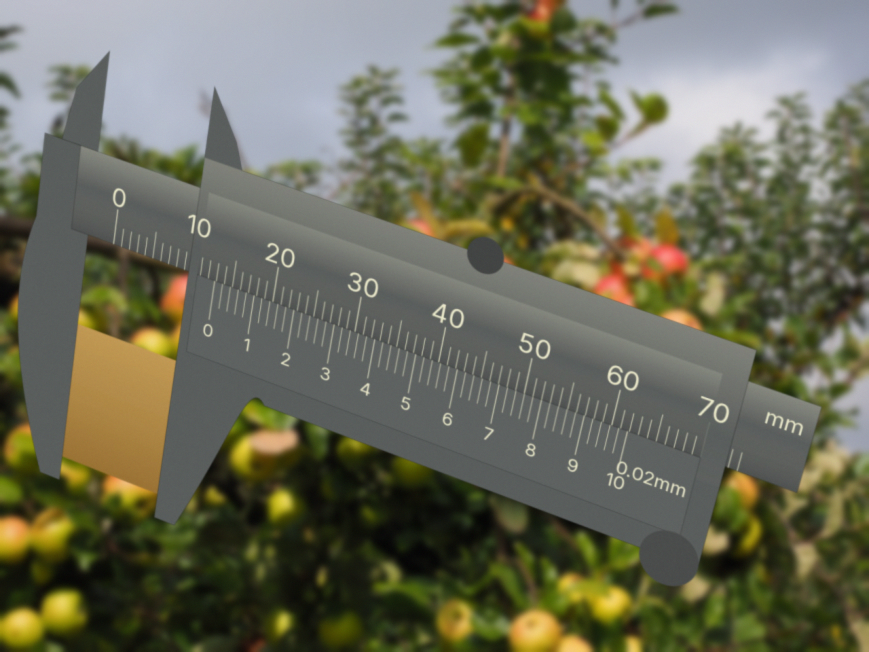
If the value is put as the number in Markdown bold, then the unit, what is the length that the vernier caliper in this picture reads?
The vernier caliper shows **12.8** mm
